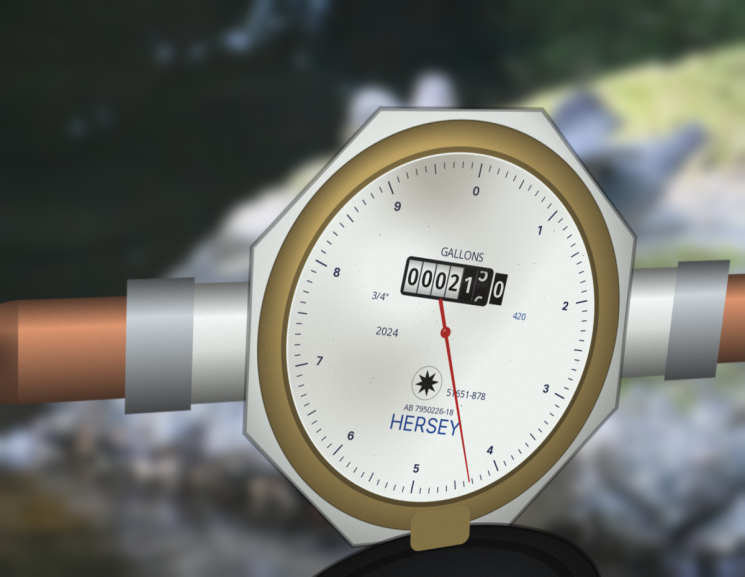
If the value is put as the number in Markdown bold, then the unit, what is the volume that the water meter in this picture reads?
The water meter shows **2154.3** gal
